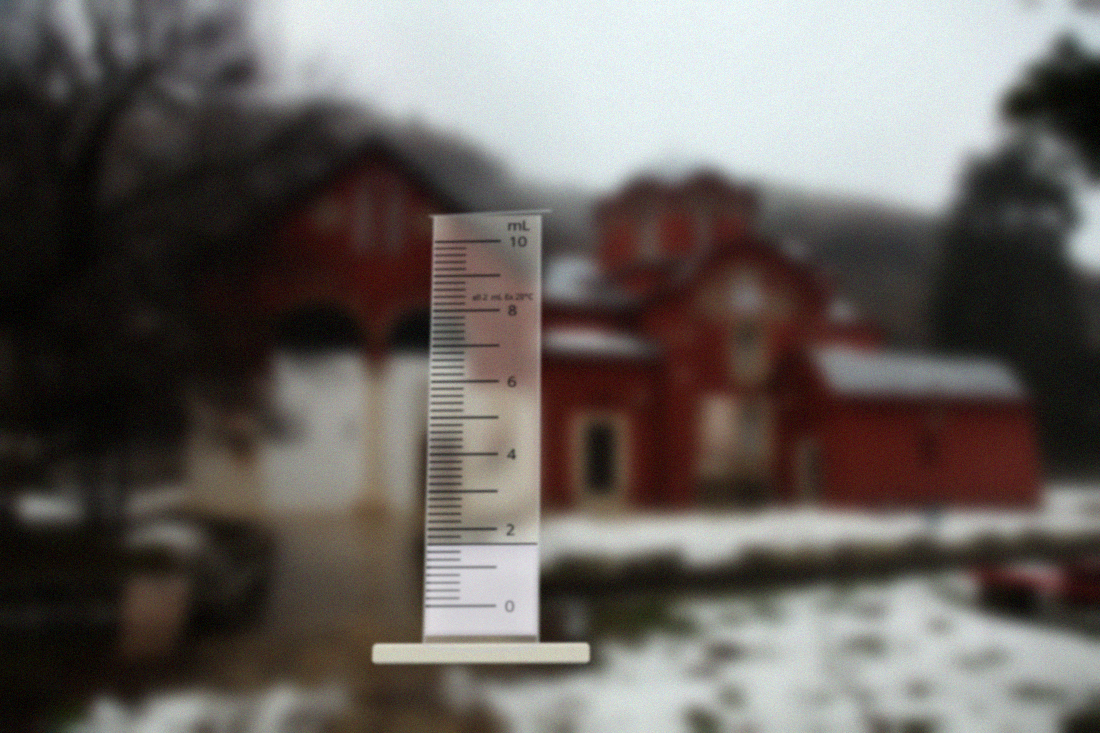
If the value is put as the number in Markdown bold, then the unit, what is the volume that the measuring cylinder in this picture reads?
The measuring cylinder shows **1.6** mL
